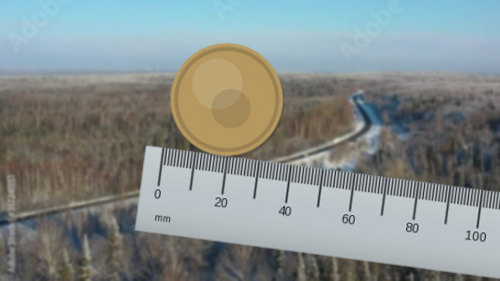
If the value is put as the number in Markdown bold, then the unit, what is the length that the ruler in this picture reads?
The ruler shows **35** mm
